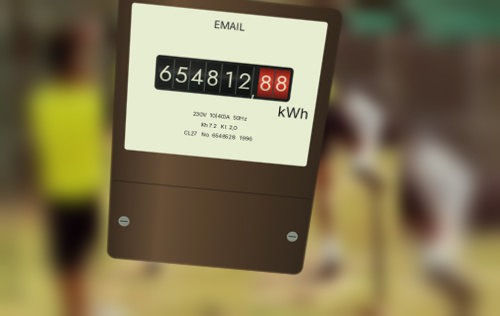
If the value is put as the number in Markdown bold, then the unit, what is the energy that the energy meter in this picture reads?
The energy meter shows **654812.88** kWh
